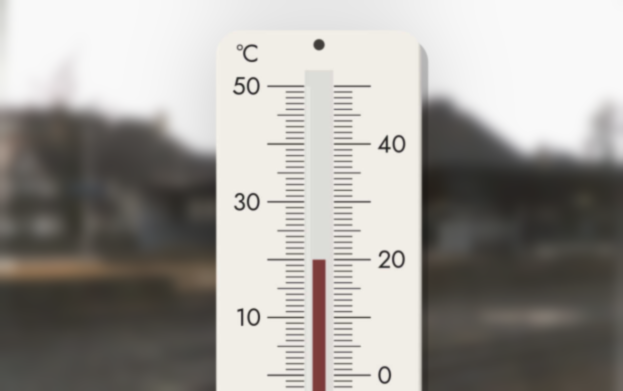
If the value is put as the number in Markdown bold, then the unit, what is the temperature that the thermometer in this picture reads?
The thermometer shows **20** °C
